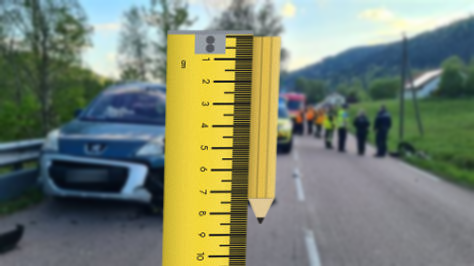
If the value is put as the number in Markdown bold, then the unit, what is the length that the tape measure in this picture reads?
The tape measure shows **8.5** cm
